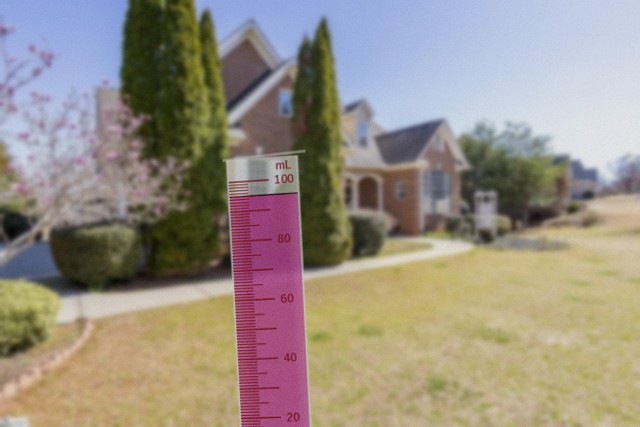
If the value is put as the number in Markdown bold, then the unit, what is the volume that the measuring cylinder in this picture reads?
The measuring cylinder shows **95** mL
